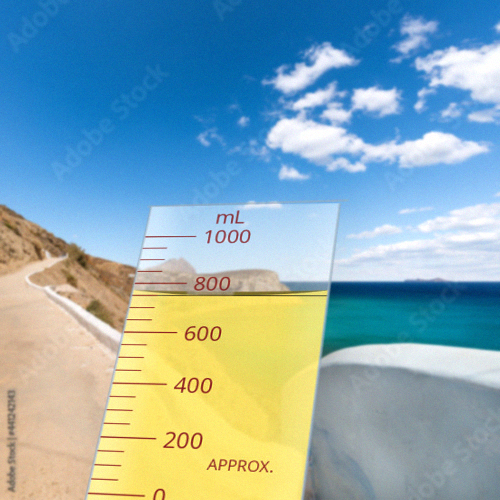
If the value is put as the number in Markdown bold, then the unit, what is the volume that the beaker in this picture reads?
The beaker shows **750** mL
